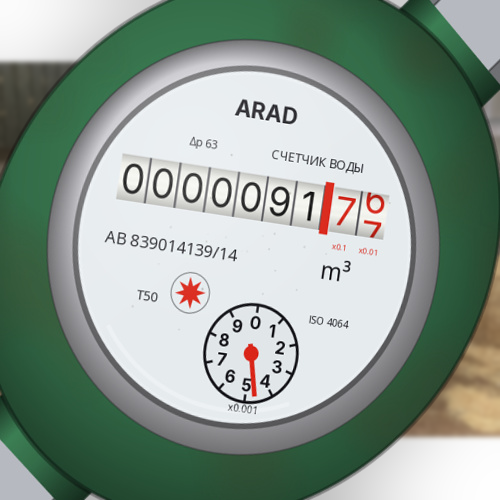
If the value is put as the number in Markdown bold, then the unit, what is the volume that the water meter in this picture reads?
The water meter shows **91.764** m³
